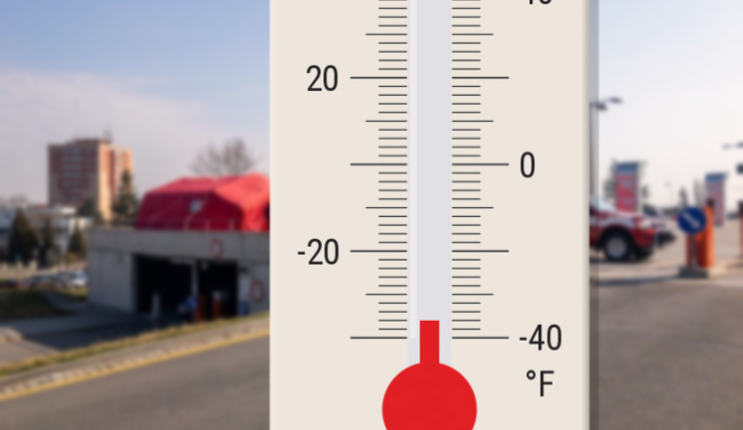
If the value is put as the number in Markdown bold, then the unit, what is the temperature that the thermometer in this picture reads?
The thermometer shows **-36** °F
